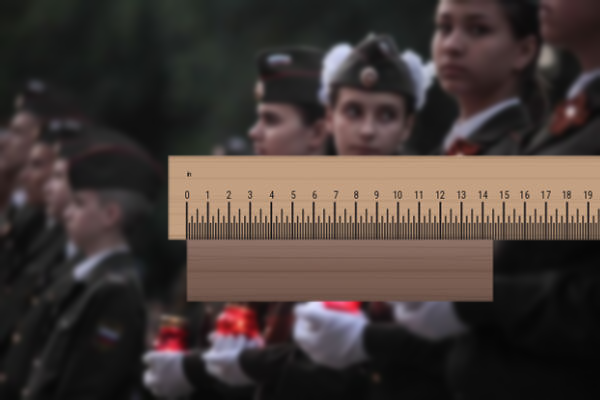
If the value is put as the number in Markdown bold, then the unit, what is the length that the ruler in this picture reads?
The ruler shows **14.5** in
